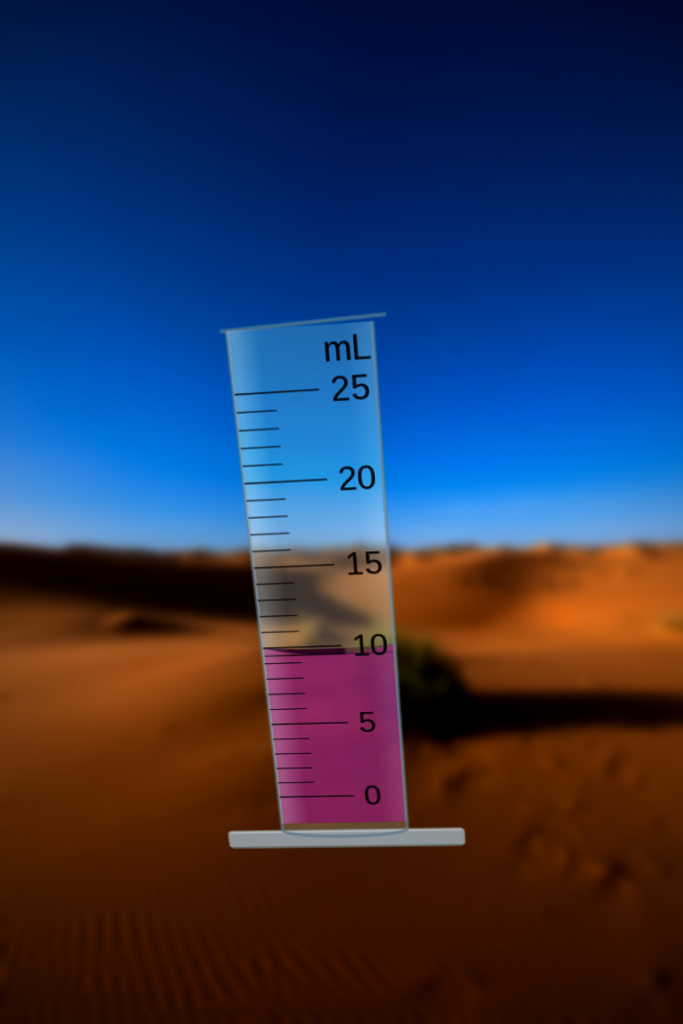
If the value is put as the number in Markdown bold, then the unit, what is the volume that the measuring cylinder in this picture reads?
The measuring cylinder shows **9.5** mL
